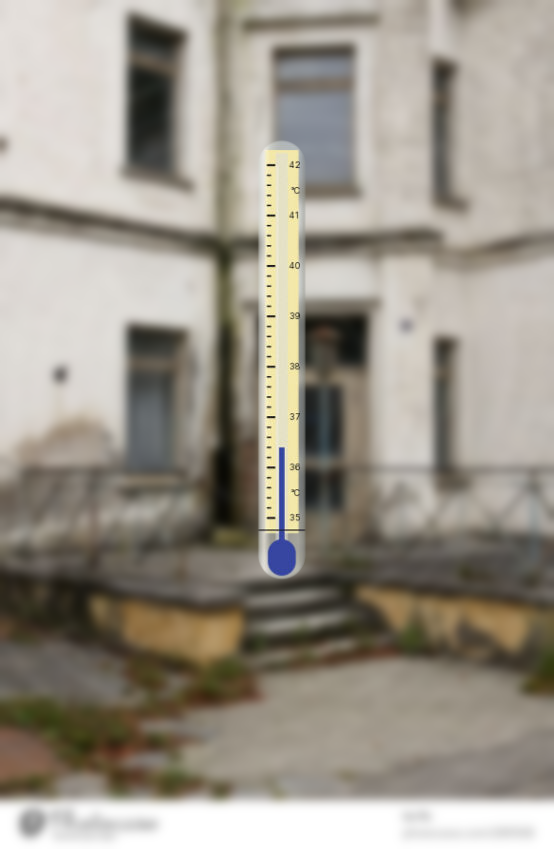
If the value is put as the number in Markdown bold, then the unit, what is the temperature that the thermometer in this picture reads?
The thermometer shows **36.4** °C
